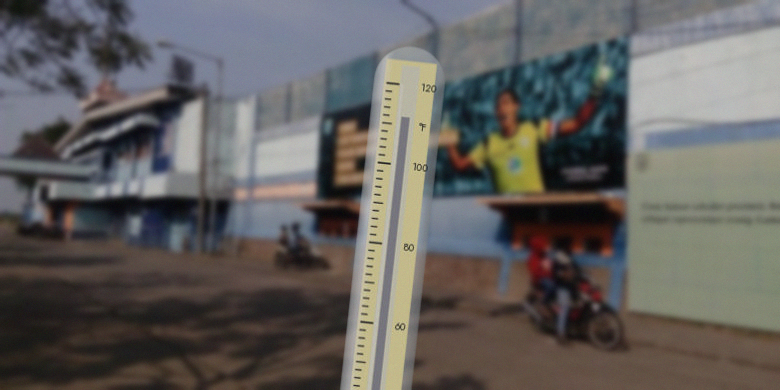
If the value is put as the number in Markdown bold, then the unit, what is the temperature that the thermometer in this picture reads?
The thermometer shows **112** °F
